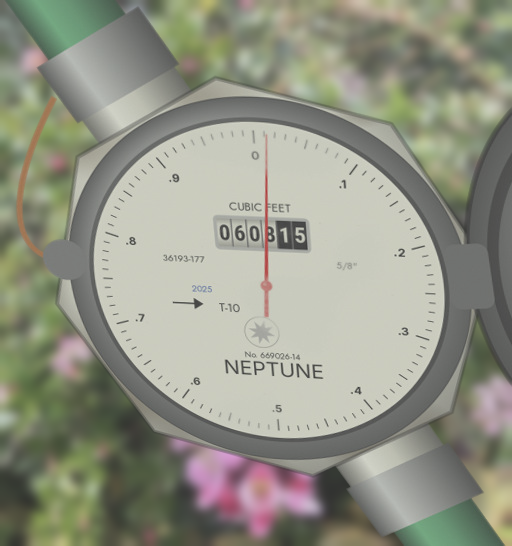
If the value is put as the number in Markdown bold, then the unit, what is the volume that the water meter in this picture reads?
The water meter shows **60815.01** ft³
